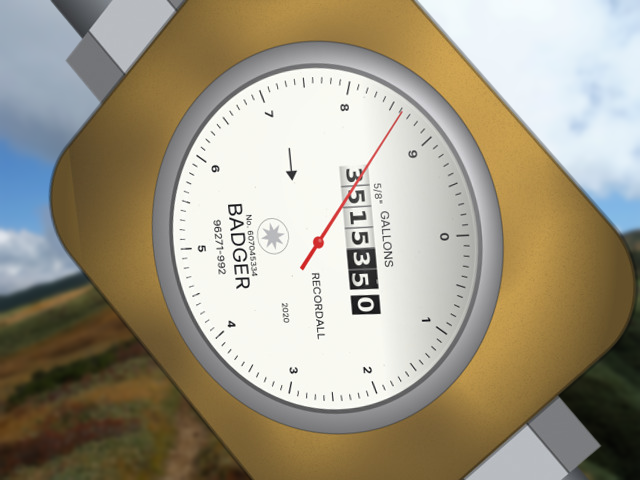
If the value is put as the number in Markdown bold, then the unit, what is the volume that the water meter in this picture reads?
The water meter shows **3515348.6** gal
